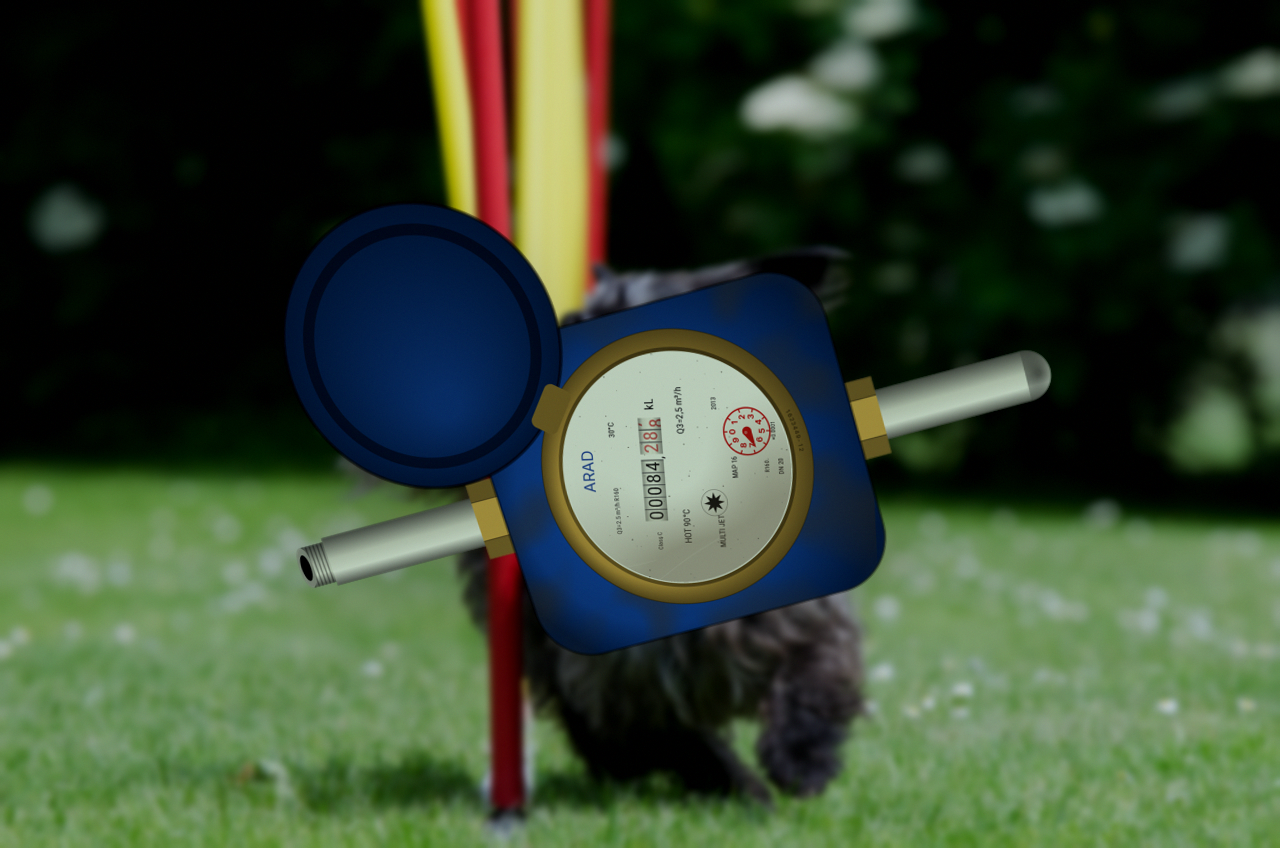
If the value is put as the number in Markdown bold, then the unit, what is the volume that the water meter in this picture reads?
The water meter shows **84.2876** kL
